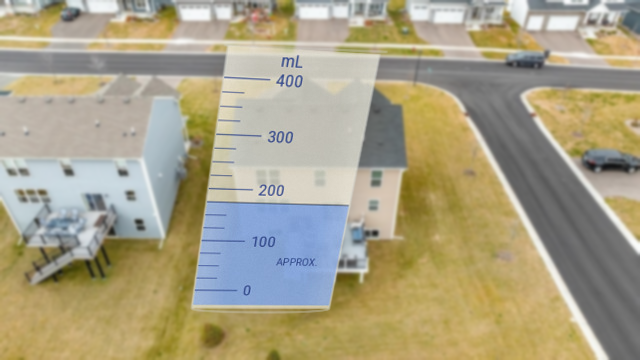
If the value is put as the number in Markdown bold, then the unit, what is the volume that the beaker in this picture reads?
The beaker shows **175** mL
